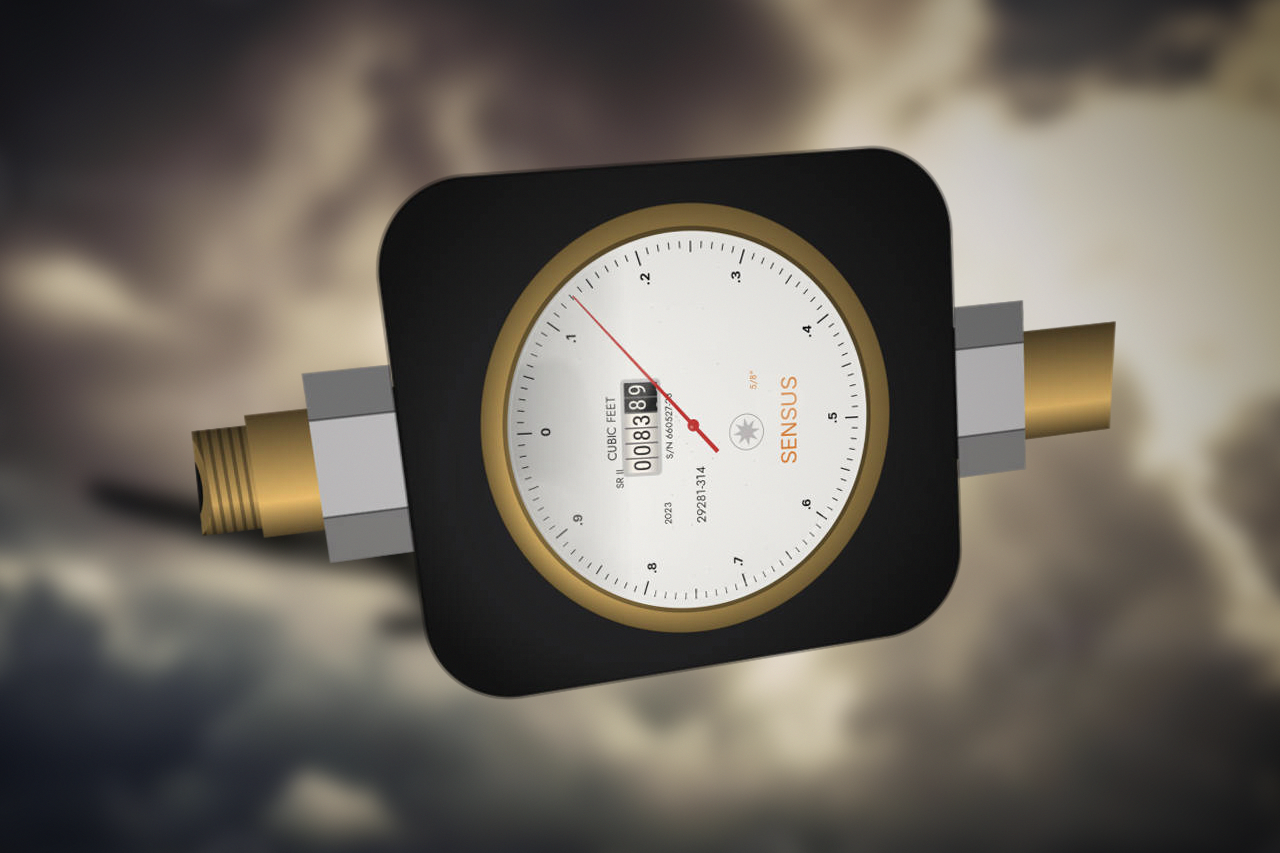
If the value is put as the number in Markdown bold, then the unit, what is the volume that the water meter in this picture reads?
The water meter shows **8389.13** ft³
